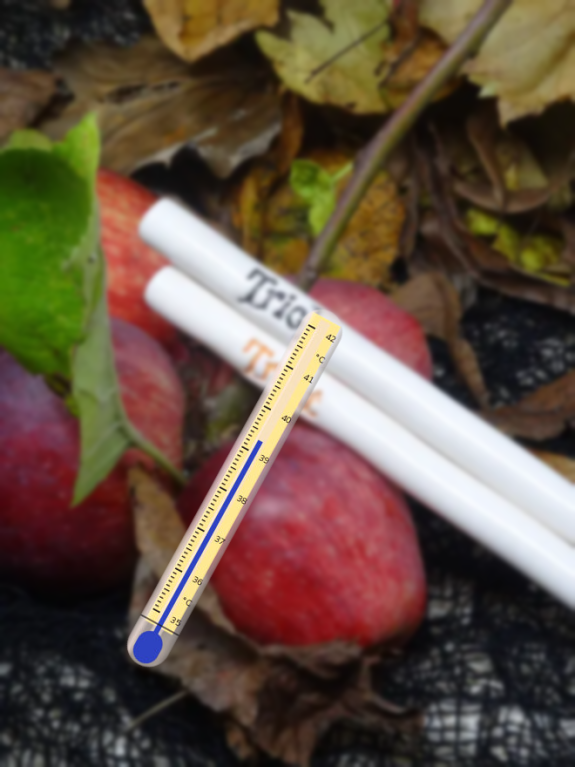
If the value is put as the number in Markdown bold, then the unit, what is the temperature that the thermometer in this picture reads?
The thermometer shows **39.3** °C
